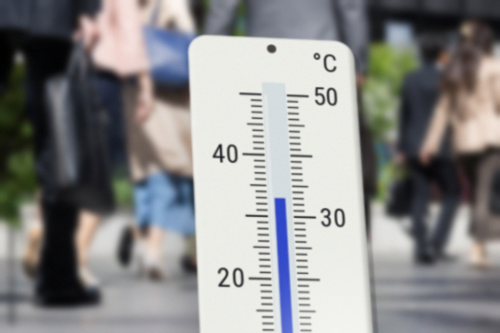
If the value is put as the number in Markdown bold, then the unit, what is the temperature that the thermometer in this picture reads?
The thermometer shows **33** °C
